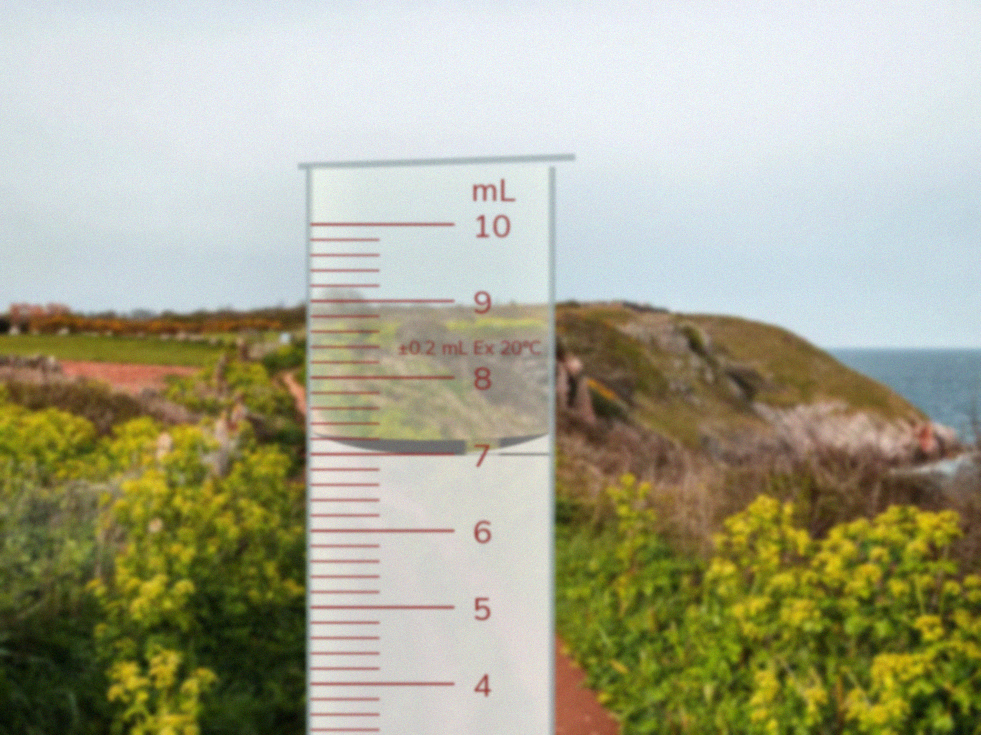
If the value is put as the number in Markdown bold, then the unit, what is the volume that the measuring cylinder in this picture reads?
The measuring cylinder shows **7** mL
